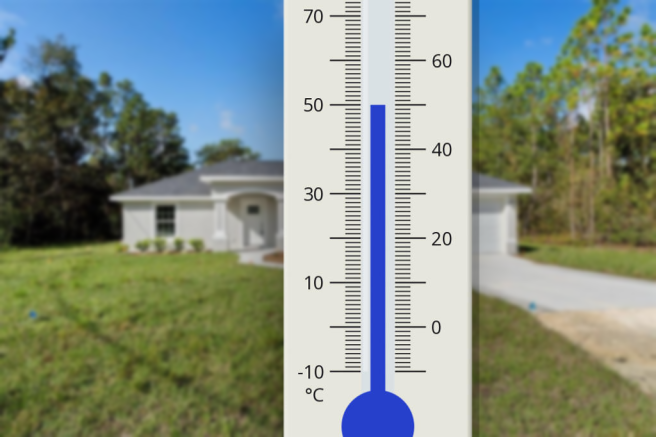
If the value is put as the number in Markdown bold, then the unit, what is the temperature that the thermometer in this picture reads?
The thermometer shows **50** °C
